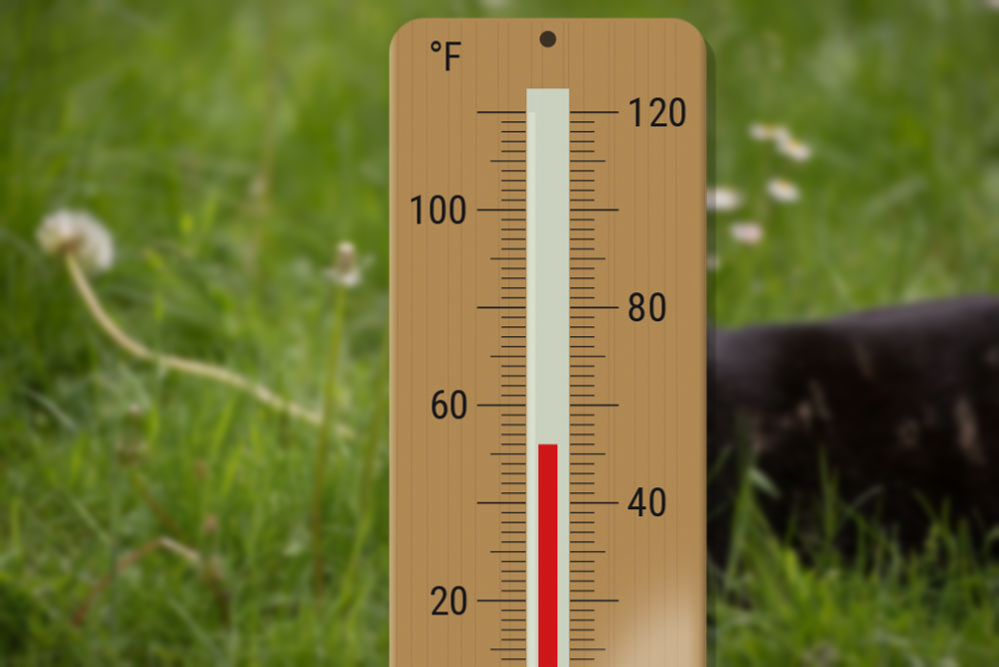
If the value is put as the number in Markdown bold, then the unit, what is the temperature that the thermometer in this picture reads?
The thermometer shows **52** °F
